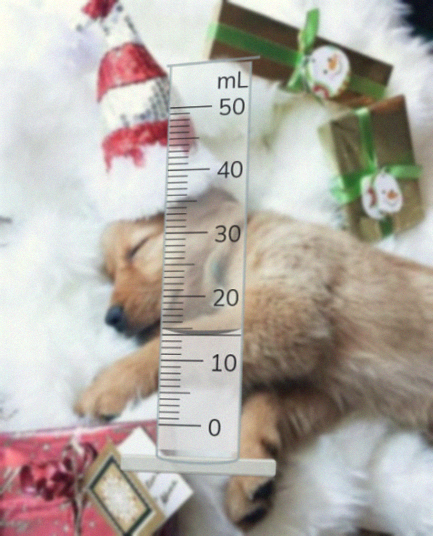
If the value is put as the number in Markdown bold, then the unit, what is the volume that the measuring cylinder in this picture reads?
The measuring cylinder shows **14** mL
